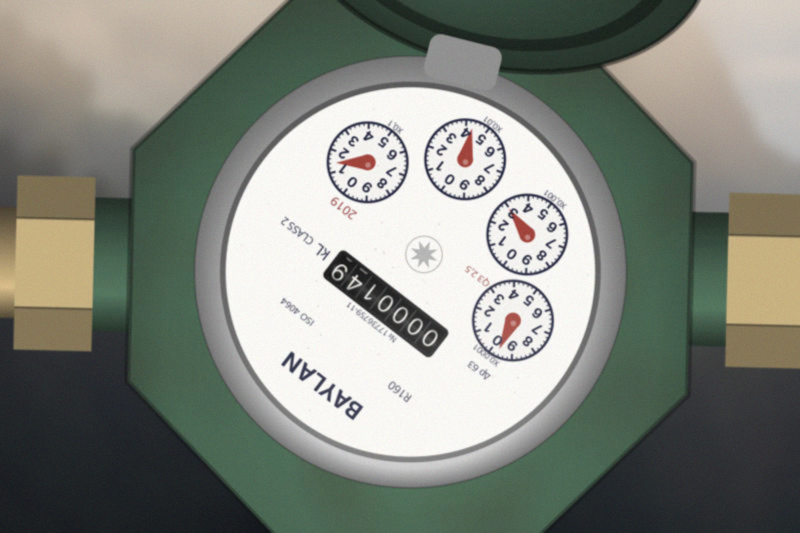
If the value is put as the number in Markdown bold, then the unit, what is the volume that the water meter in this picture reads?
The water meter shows **149.1429** kL
